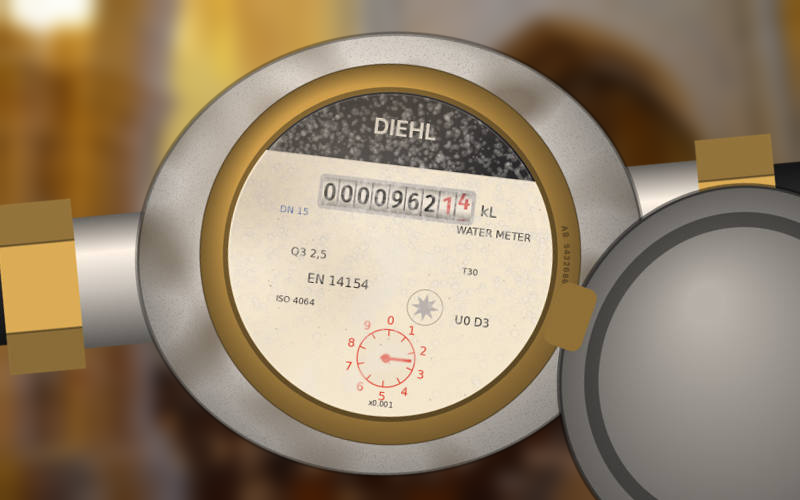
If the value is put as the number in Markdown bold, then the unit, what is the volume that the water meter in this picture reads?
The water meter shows **962.142** kL
